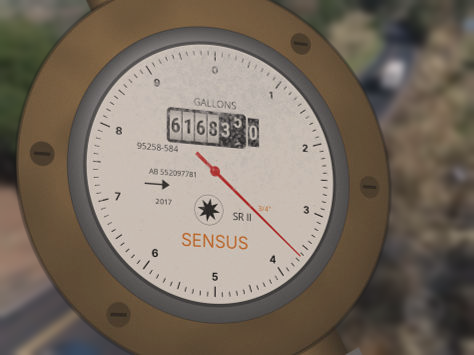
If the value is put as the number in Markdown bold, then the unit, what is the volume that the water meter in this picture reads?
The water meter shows **6168353.6** gal
